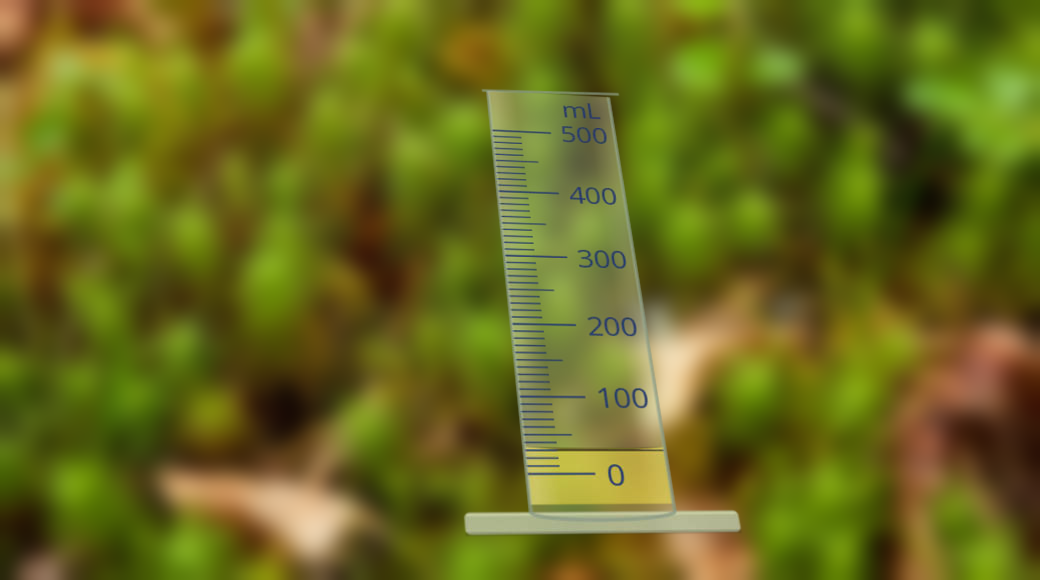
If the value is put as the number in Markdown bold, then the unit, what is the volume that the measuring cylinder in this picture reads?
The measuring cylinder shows **30** mL
